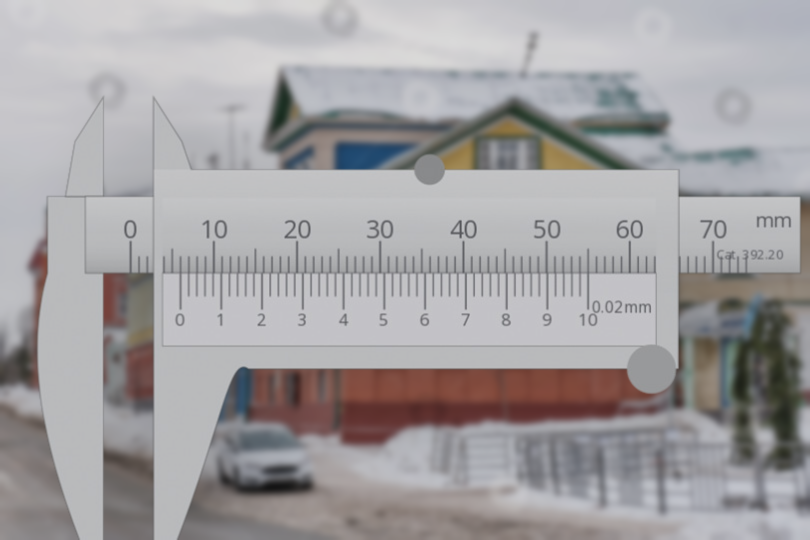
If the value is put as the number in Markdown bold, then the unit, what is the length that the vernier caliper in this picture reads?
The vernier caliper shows **6.0** mm
